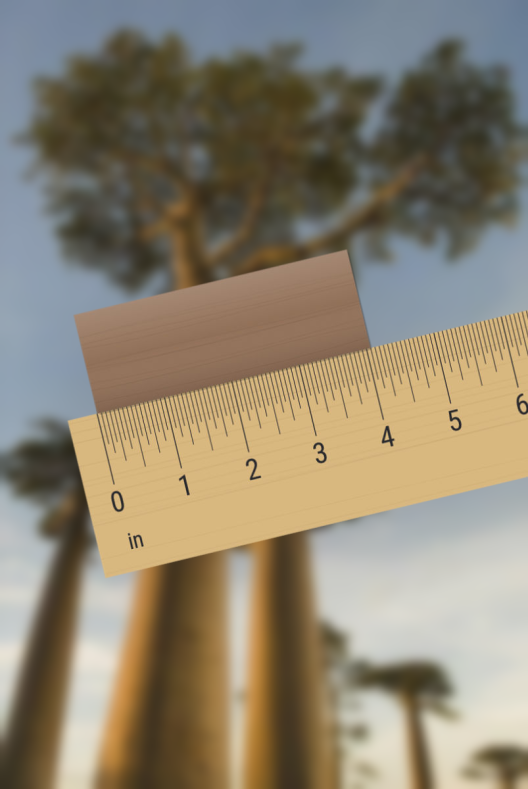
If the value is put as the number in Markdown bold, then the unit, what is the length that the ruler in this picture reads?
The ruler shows **4.0625** in
